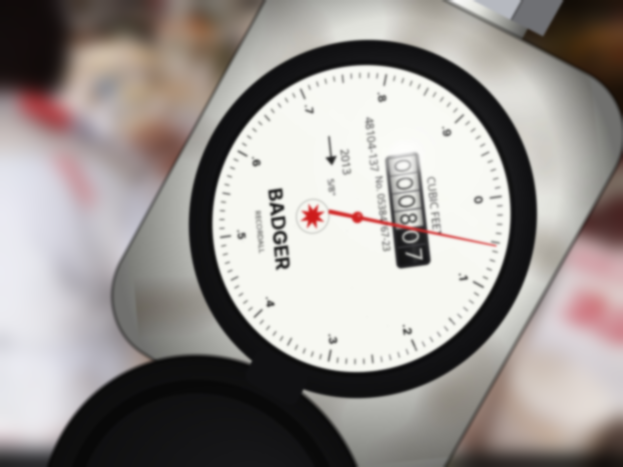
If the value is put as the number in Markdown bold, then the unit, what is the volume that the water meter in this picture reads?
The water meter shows **807.05** ft³
